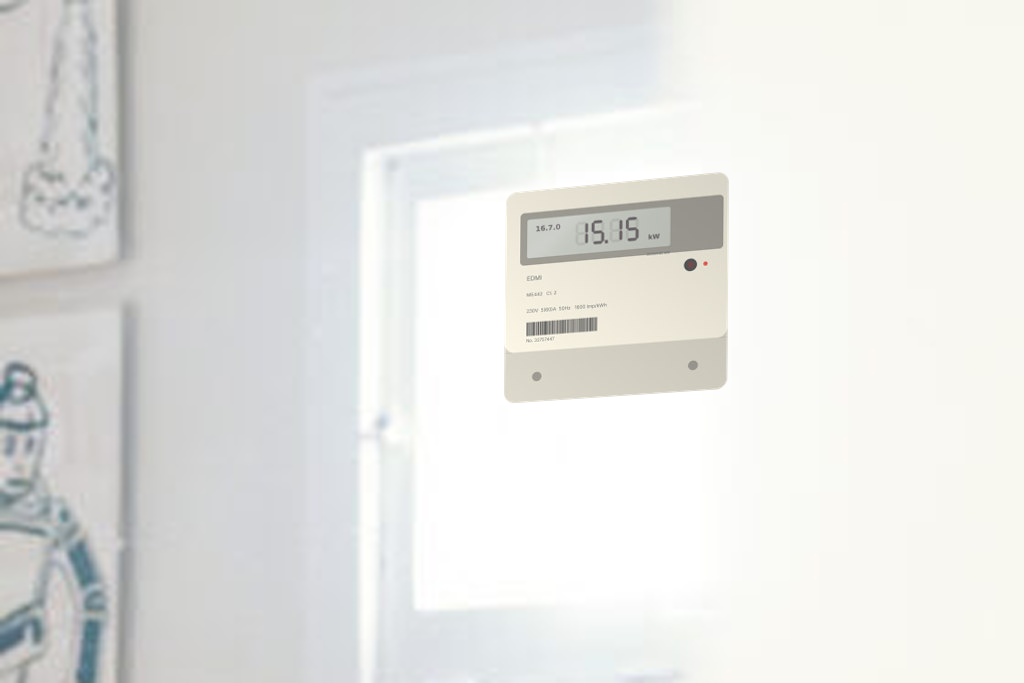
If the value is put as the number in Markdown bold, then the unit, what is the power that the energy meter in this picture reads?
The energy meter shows **15.15** kW
